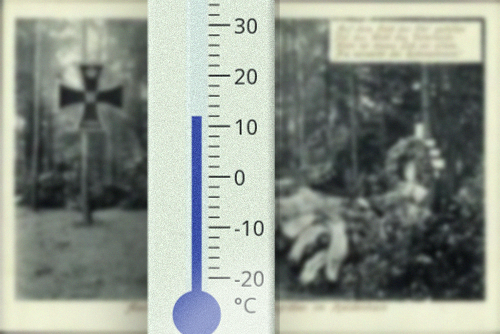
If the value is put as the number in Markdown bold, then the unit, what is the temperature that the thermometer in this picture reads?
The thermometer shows **12** °C
